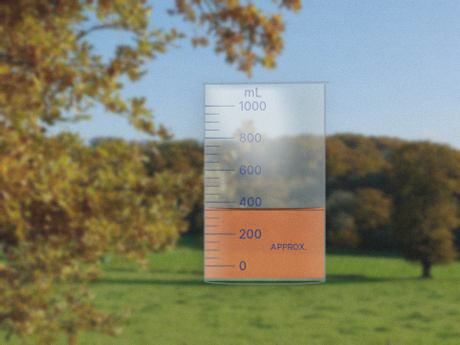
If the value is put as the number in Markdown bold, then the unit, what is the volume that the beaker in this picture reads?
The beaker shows **350** mL
